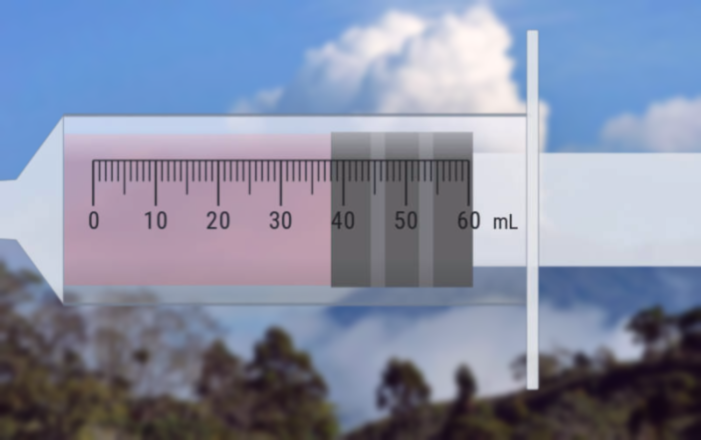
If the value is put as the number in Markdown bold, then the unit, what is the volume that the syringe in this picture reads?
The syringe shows **38** mL
